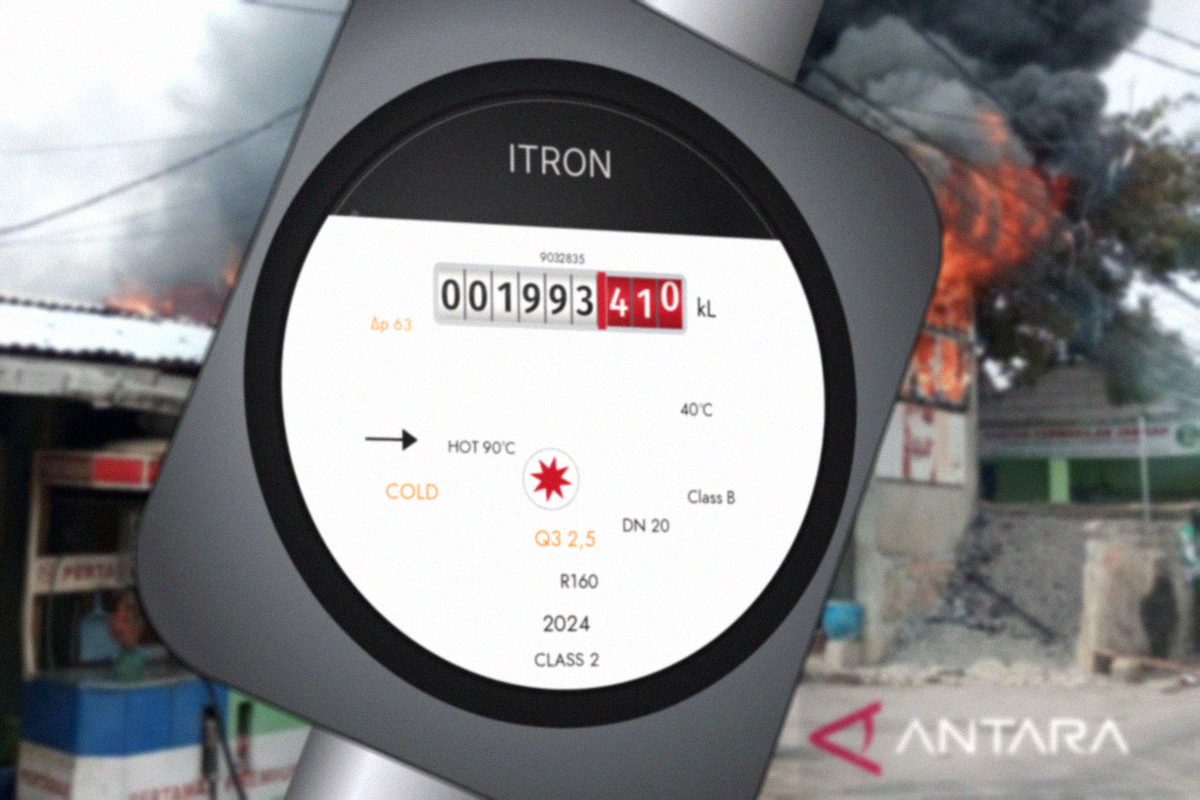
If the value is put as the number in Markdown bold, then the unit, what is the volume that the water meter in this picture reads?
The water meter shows **1993.410** kL
